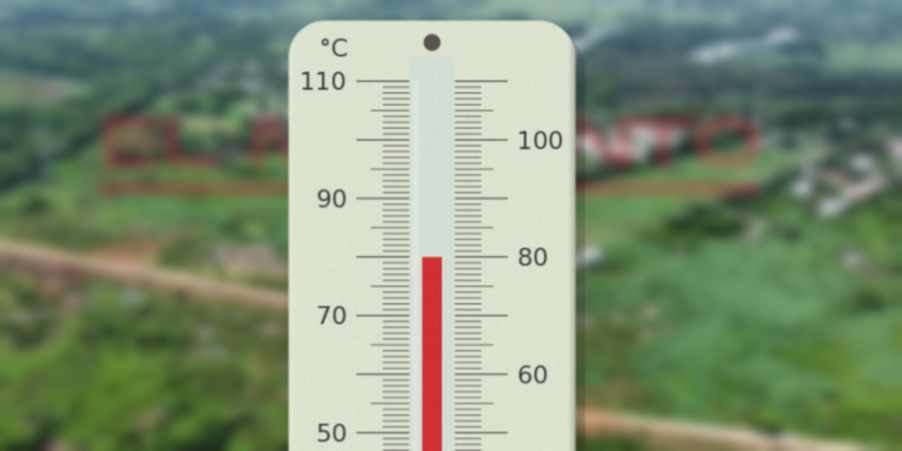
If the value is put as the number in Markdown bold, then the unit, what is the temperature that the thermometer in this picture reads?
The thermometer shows **80** °C
